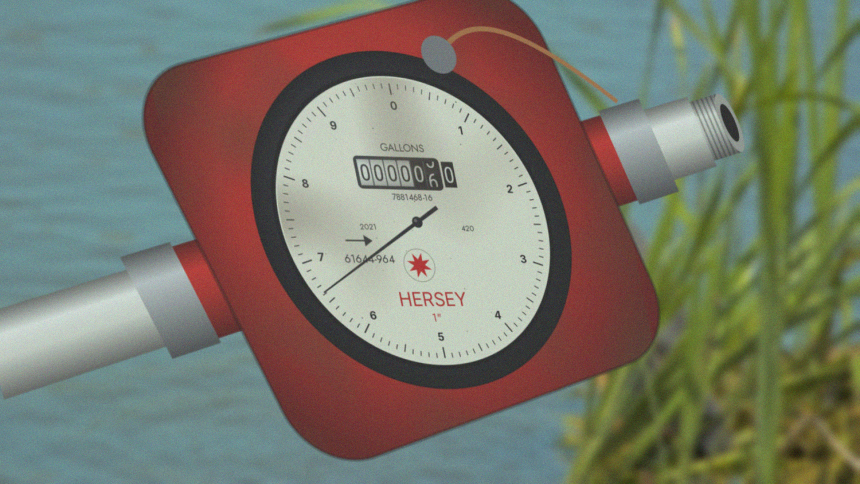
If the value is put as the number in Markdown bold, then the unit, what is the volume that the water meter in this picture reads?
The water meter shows **56.6** gal
